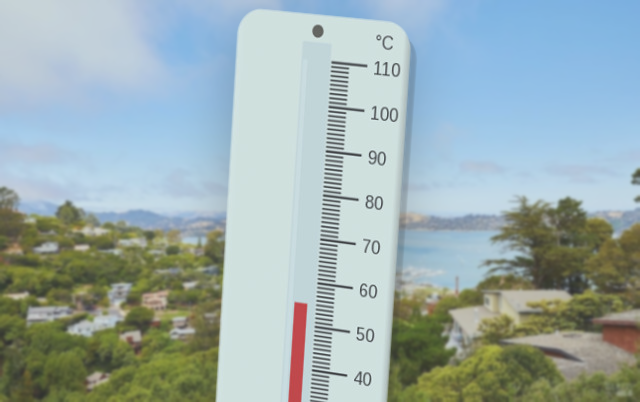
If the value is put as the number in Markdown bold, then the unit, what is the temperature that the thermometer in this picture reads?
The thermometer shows **55** °C
